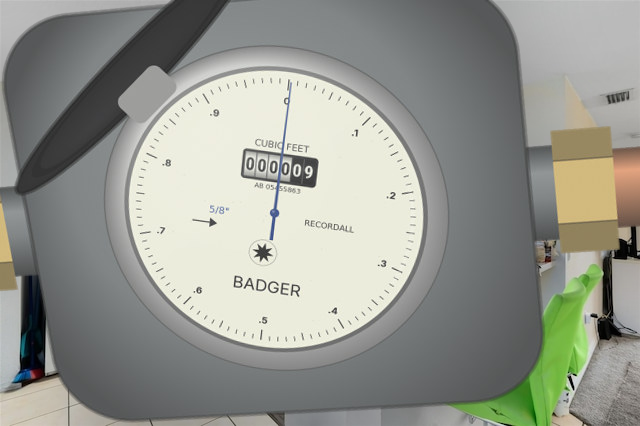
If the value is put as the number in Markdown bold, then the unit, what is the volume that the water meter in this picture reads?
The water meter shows **9.00** ft³
